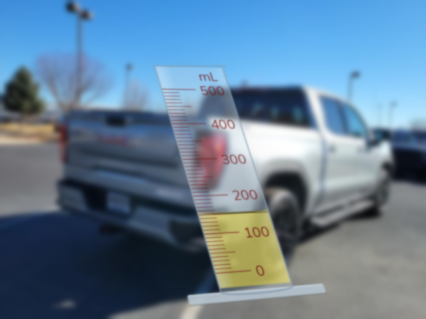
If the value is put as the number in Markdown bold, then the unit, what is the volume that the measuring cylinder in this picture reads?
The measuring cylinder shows **150** mL
